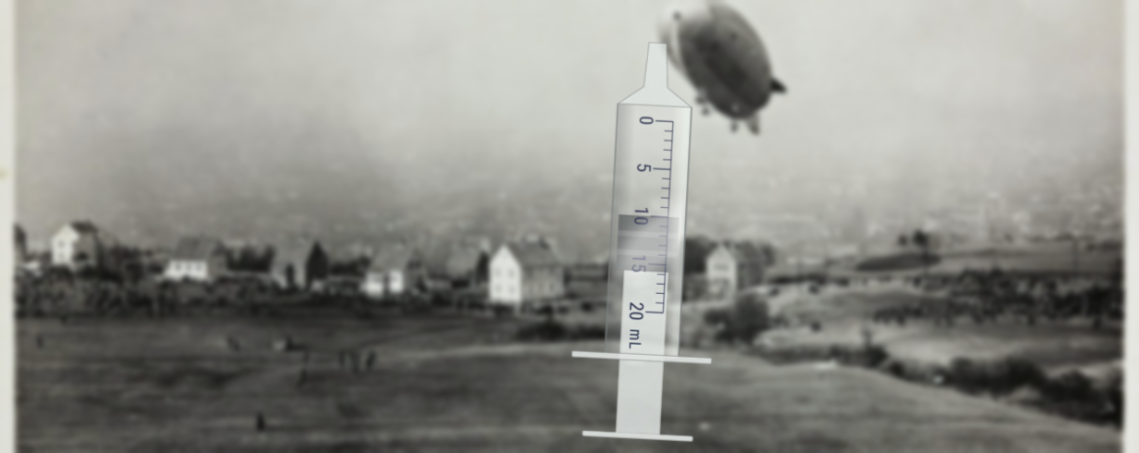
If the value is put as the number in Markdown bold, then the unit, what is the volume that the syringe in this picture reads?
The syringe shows **10** mL
